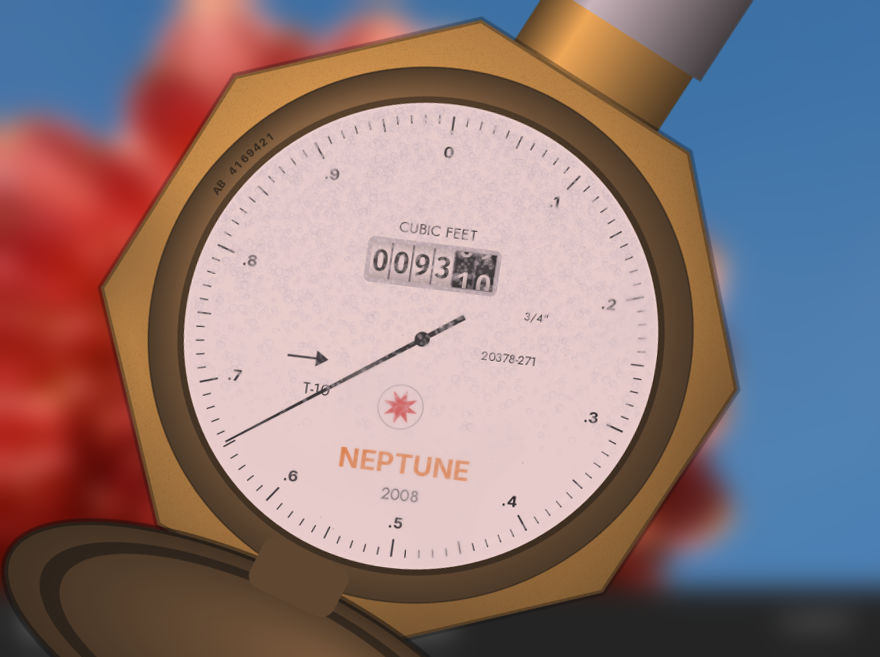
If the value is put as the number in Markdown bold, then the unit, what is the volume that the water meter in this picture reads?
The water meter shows **9309.65** ft³
